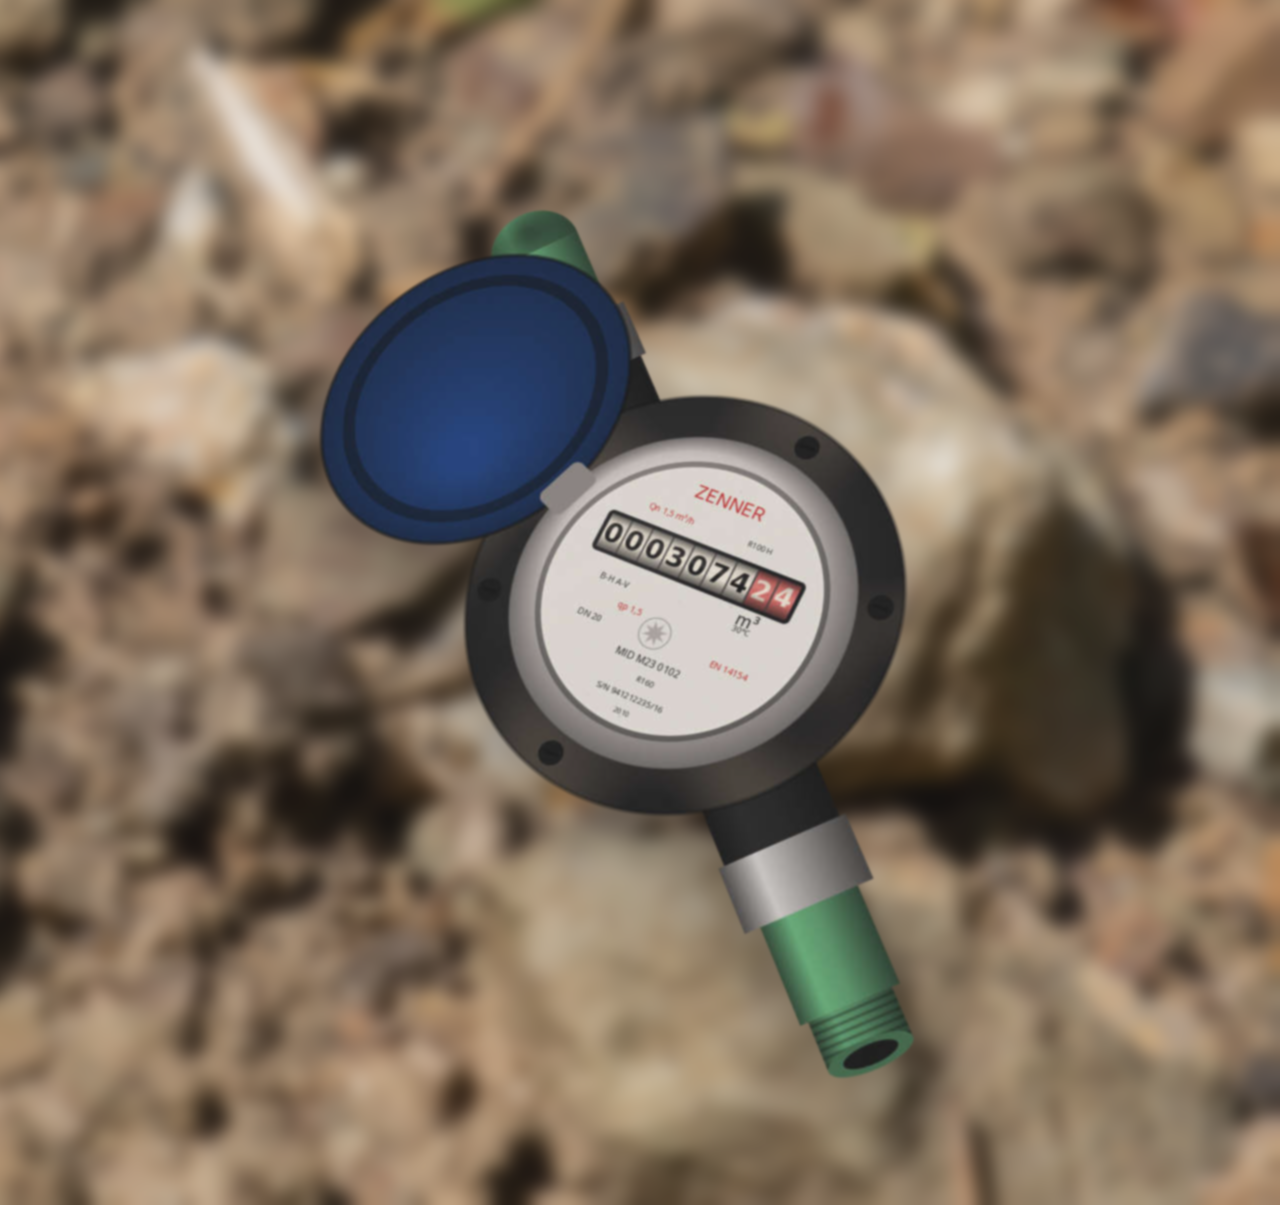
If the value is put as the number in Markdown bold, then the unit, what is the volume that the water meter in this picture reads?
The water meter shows **3074.24** m³
